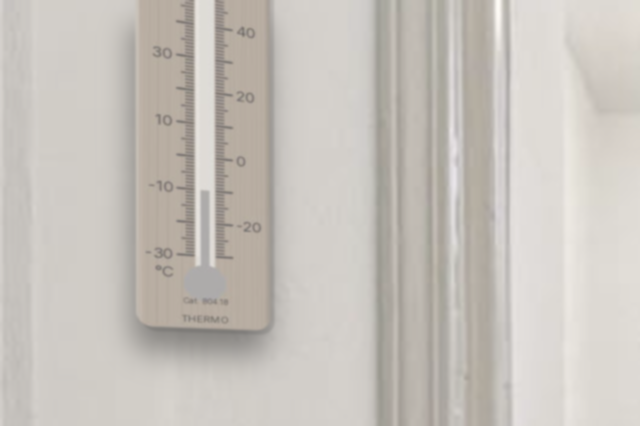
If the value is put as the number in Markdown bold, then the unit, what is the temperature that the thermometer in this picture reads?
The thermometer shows **-10** °C
